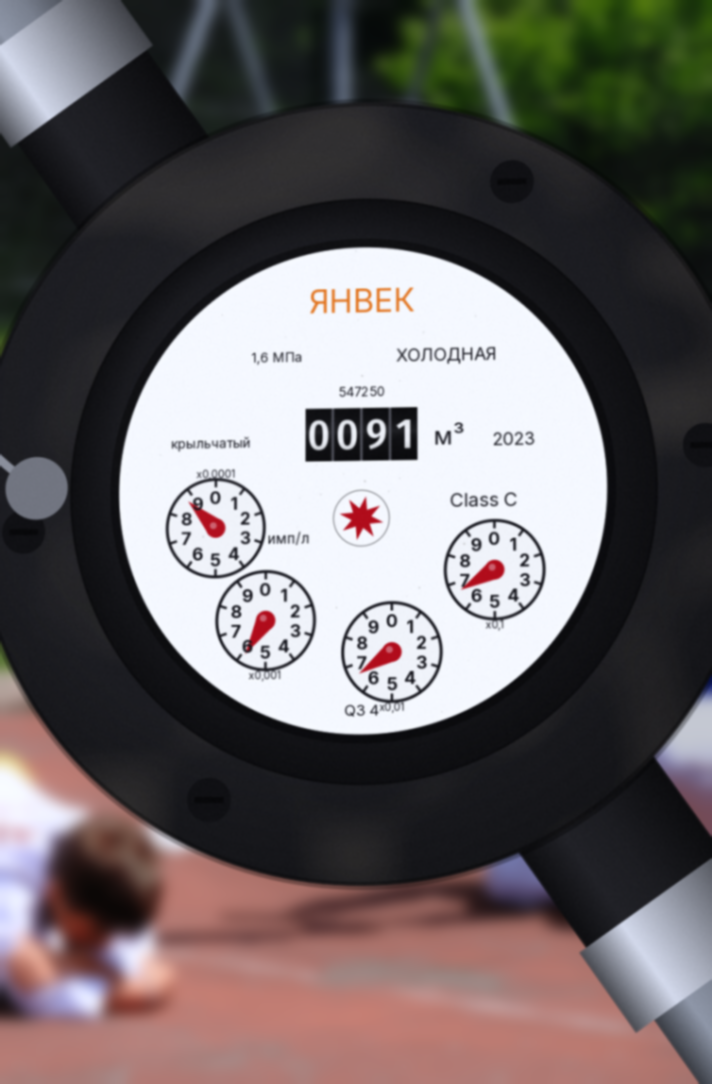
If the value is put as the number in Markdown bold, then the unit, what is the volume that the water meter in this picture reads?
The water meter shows **91.6658** m³
